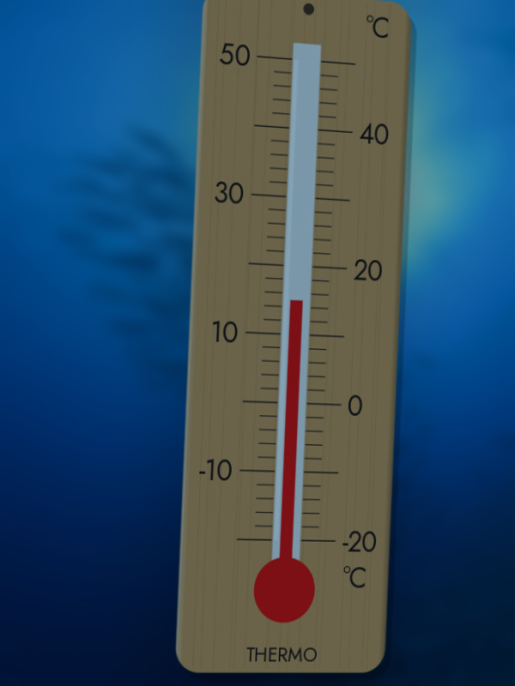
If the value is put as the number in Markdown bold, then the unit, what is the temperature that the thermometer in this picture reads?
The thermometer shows **15** °C
